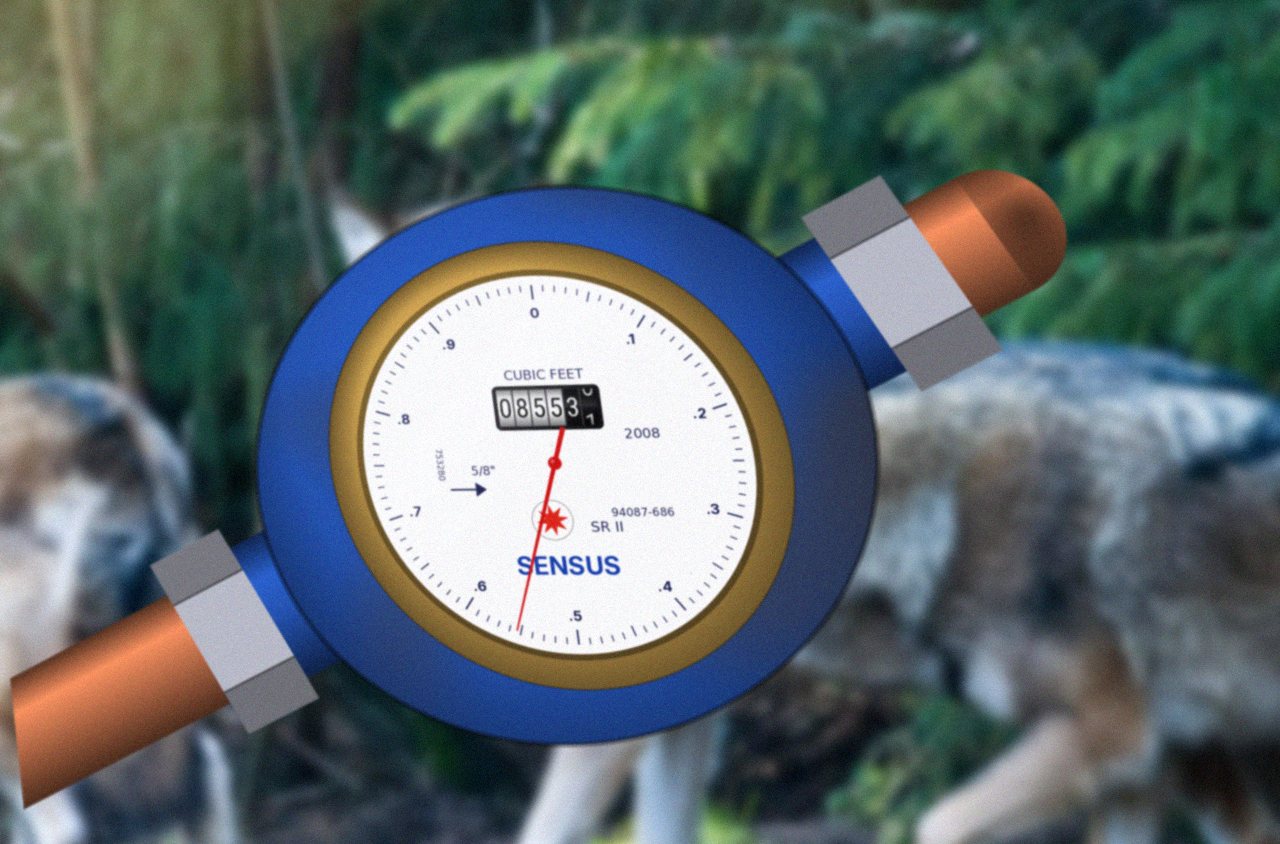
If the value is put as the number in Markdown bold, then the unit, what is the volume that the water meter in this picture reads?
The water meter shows **85530.55** ft³
